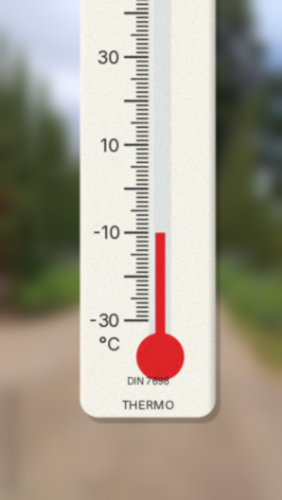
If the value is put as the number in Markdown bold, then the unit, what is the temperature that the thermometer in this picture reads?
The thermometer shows **-10** °C
